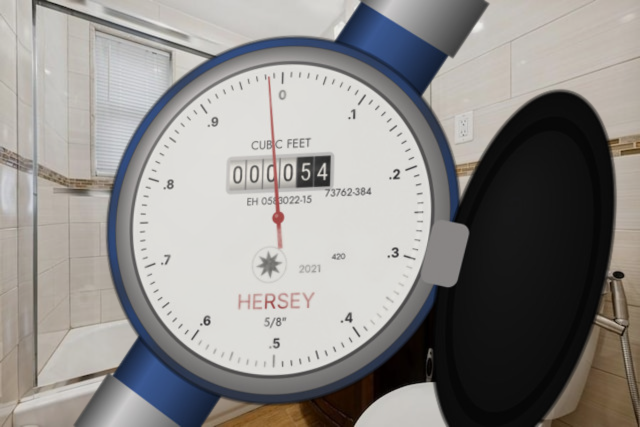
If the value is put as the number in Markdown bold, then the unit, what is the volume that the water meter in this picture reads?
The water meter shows **53.98** ft³
